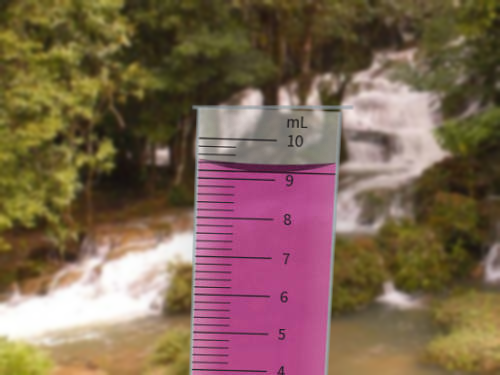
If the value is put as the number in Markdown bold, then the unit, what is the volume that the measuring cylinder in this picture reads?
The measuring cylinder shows **9.2** mL
